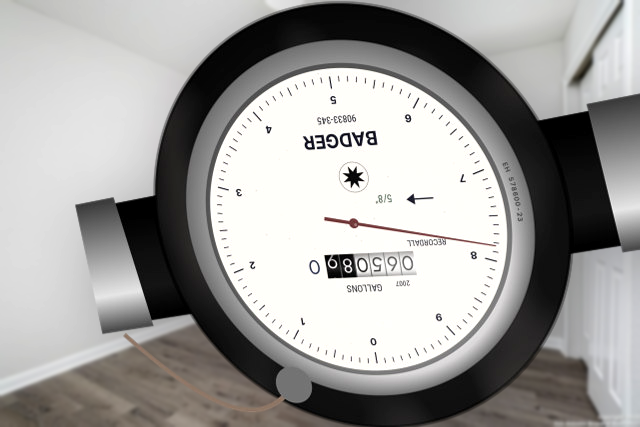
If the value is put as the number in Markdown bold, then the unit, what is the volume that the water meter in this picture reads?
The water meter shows **650887.8** gal
